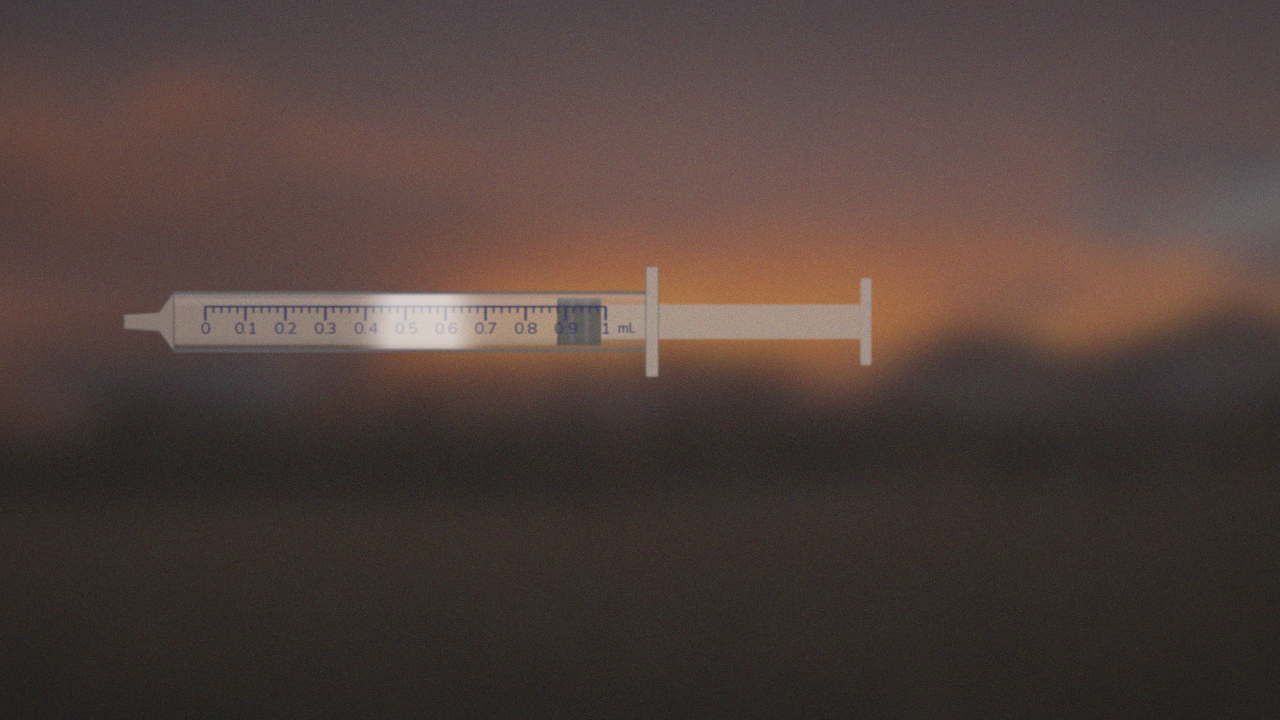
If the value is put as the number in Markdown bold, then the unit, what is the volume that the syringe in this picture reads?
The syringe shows **0.88** mL
